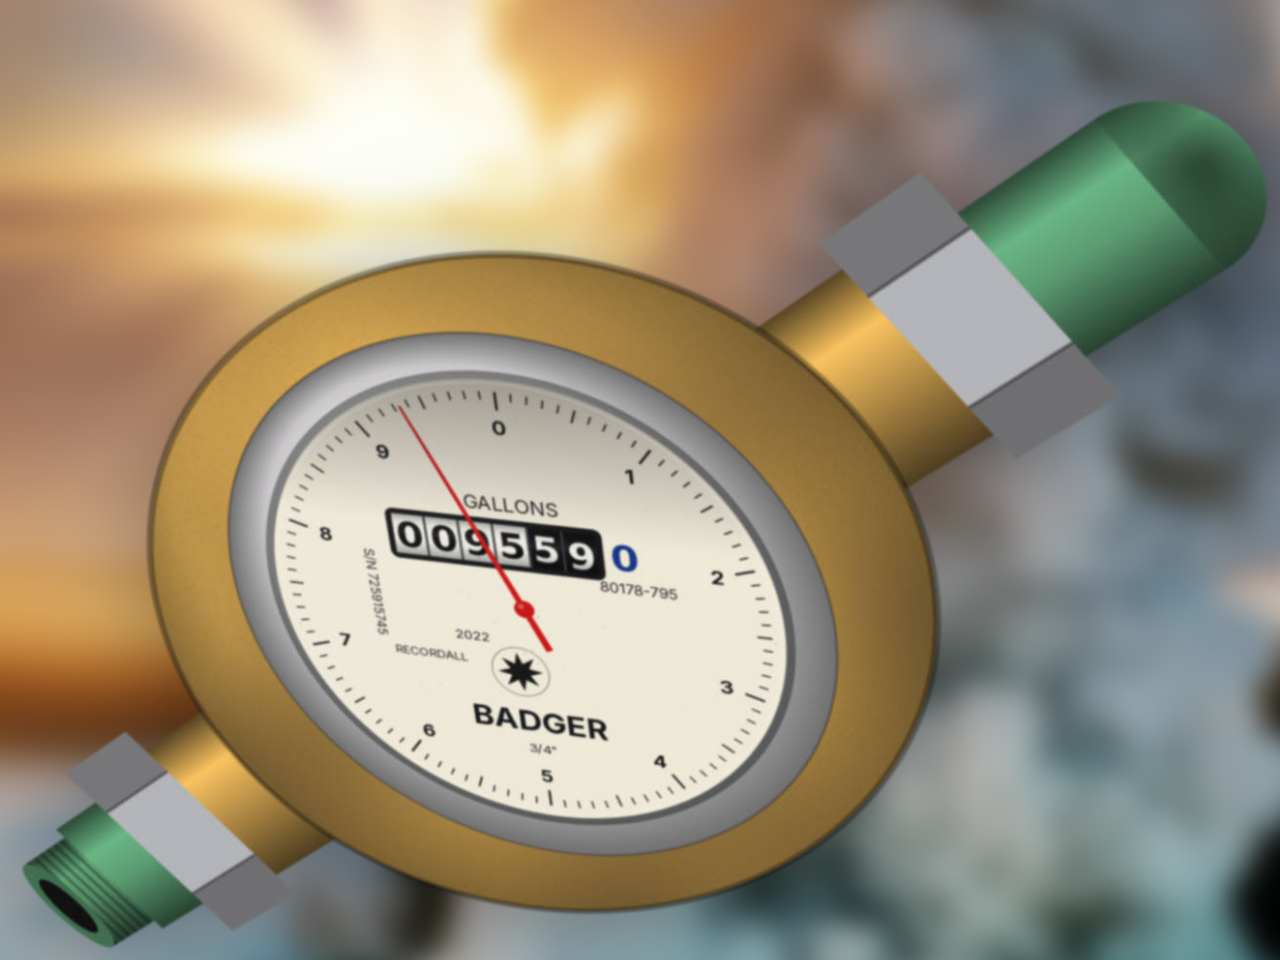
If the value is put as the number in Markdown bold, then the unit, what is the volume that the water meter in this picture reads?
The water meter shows **95589.3** gal
